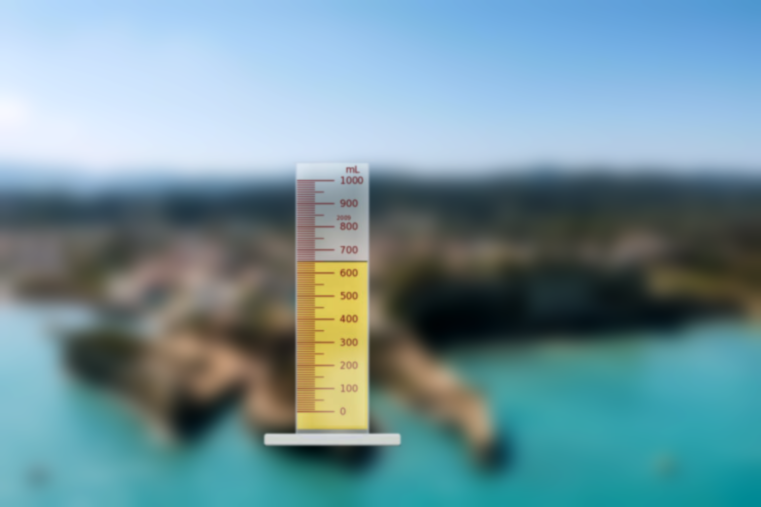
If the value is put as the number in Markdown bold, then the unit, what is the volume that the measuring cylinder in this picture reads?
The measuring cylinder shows **650** mL
